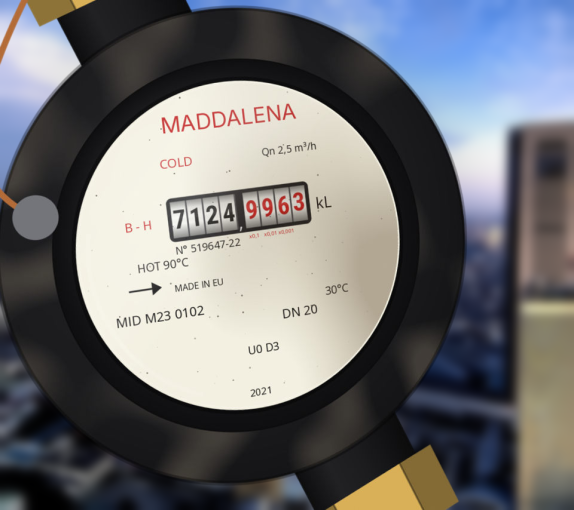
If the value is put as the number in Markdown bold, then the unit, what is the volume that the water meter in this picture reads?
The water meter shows **7124.9963** kL
